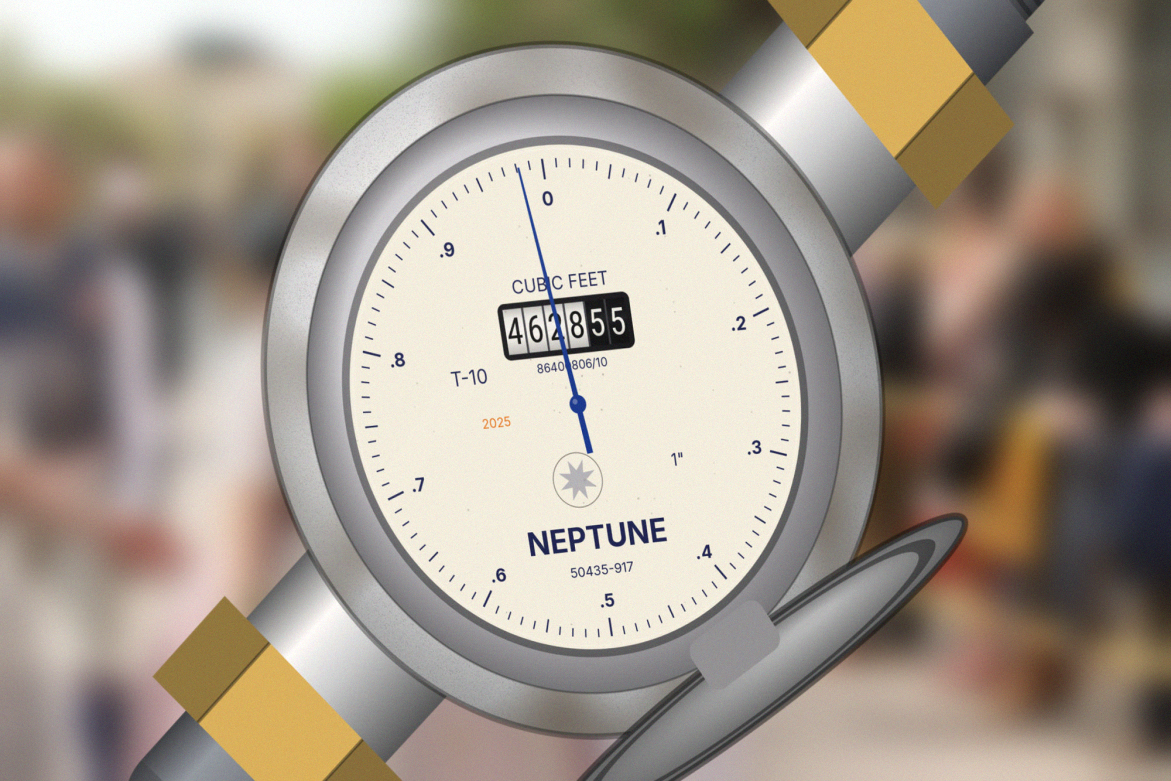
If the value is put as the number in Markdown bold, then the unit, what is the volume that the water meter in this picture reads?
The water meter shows **462854.98** ft³
